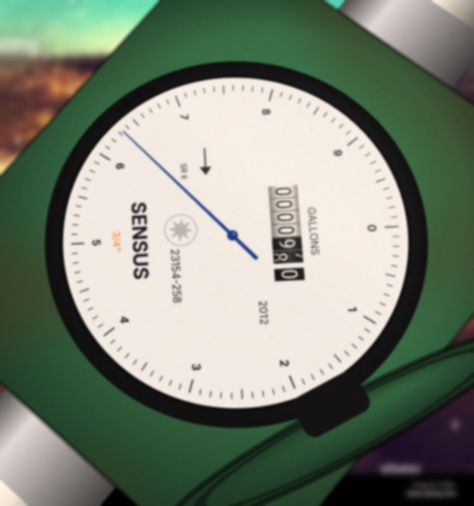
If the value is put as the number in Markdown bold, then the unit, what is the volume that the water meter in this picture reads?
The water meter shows **976.3** gal
